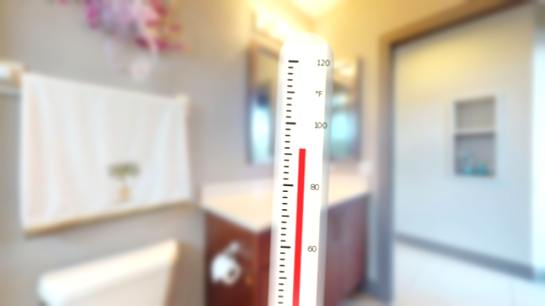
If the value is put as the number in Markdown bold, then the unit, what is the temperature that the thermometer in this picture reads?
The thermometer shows **92** °F
